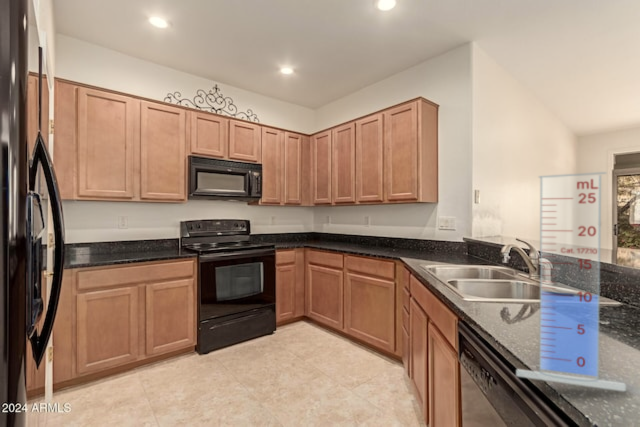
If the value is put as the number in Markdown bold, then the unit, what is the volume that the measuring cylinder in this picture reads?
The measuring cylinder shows **10** mL
